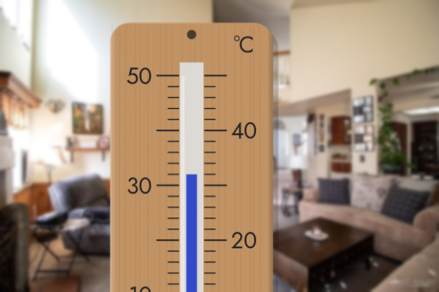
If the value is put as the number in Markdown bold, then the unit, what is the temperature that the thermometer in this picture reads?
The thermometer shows **32** °C
